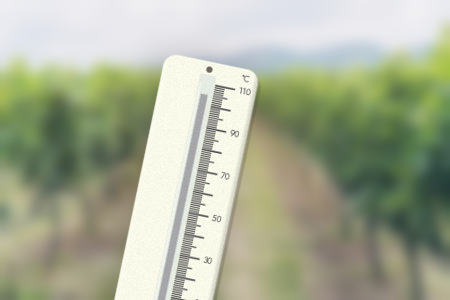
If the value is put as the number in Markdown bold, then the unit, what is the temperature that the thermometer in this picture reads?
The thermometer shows **105** °C
